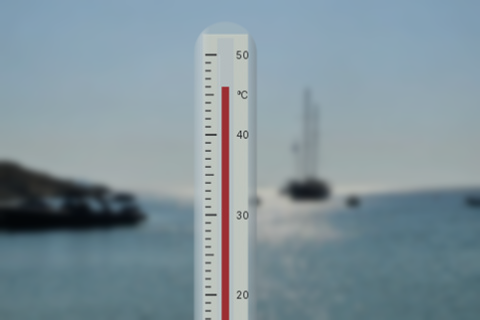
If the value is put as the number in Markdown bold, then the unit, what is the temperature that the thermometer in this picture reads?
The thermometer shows **46** °C
